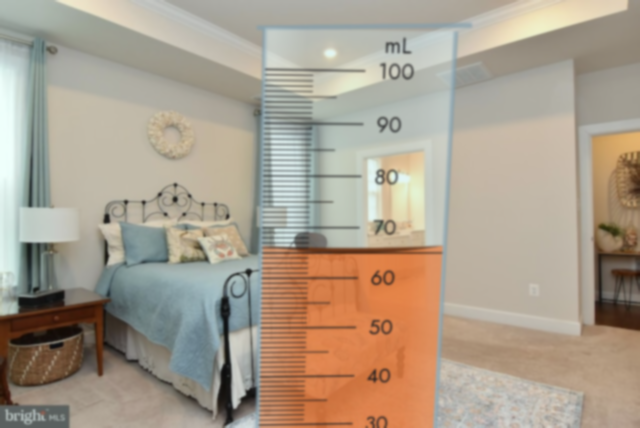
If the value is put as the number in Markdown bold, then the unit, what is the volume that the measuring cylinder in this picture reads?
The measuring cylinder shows **65** mL
